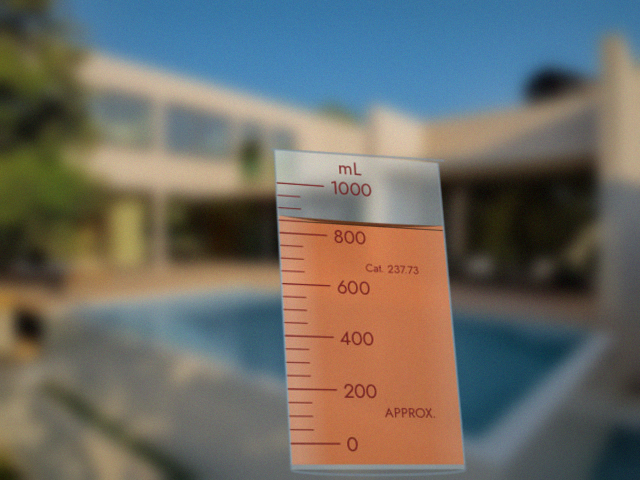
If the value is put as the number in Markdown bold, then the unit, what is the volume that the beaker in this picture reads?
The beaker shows **850** mL
